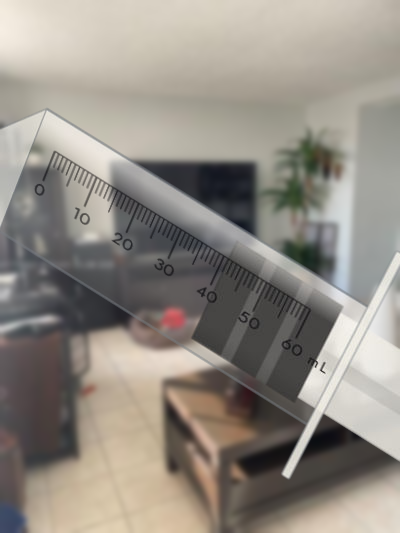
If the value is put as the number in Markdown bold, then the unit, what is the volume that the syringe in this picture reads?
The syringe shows **41** mL
